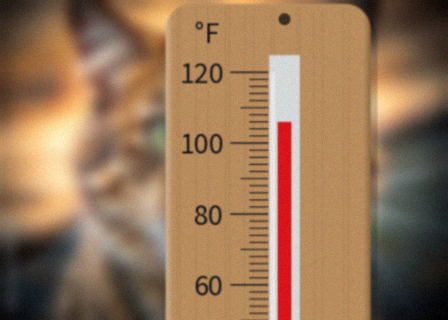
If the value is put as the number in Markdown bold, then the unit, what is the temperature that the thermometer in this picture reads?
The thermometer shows **106** °F
